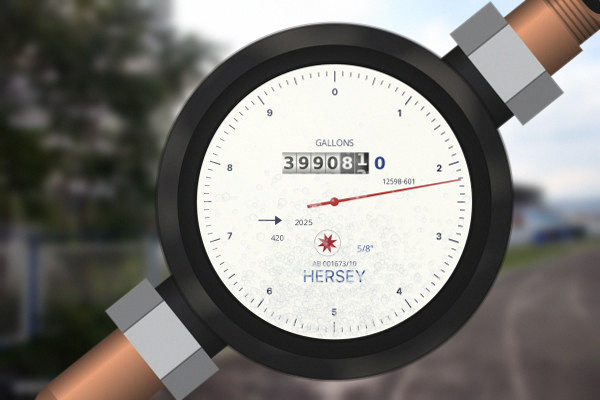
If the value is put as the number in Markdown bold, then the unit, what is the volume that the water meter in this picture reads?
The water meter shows **3990812.2** gal
